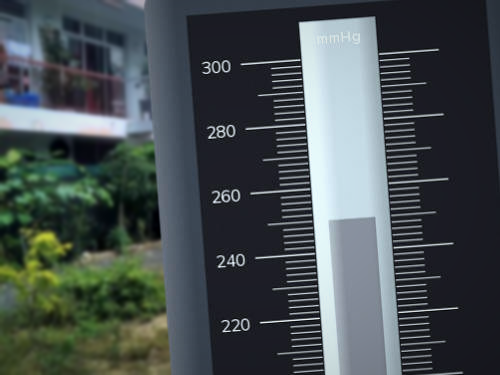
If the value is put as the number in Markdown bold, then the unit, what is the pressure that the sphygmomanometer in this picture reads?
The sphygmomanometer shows **250** mmHg
